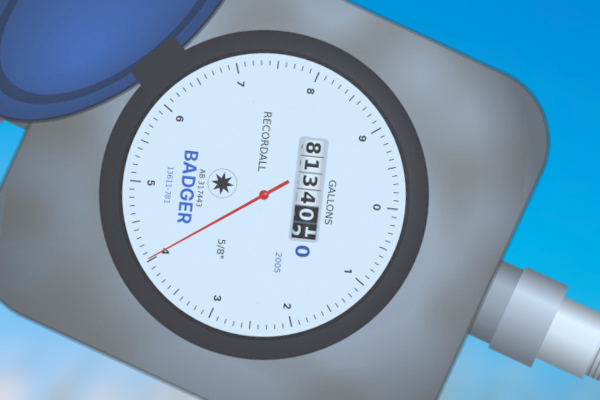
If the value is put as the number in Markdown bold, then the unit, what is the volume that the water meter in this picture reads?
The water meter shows **8134014.0** gal
